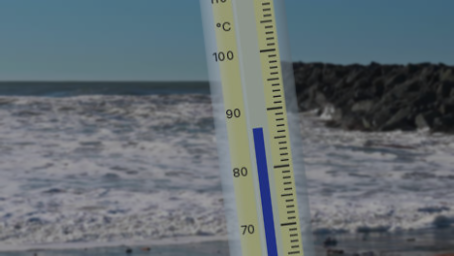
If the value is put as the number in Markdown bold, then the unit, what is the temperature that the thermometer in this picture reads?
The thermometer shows **87** °C
